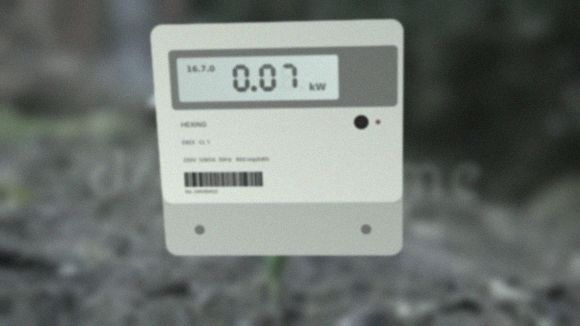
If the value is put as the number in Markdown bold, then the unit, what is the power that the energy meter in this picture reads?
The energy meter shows **0.07** kW
